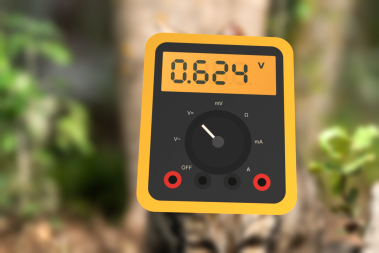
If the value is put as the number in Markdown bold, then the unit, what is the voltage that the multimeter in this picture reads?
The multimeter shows **0.624** V
